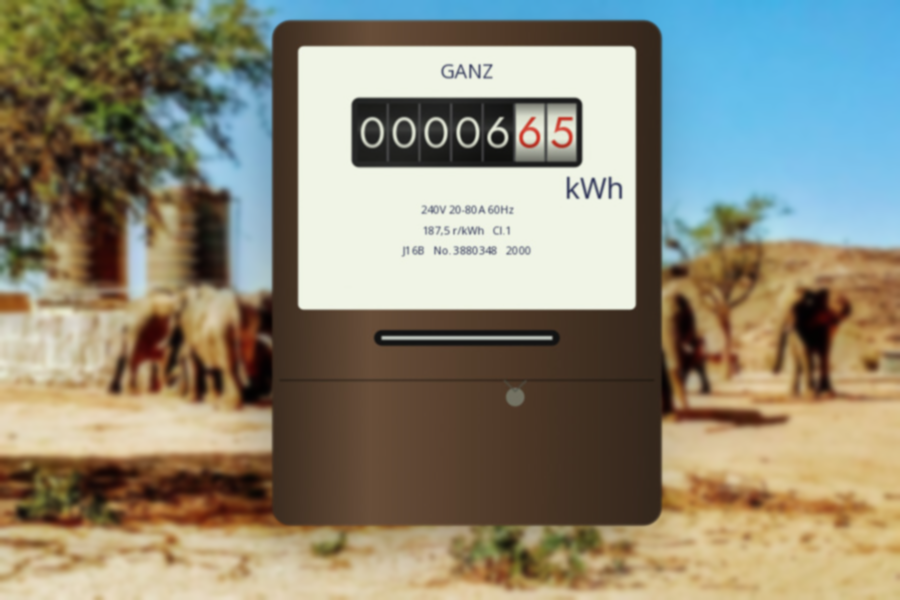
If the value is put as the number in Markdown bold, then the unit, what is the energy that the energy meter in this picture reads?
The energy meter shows **6.65** kWh
